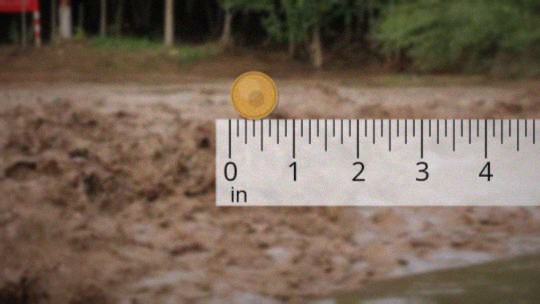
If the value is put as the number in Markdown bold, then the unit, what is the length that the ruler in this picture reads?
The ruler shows **0.75** in
